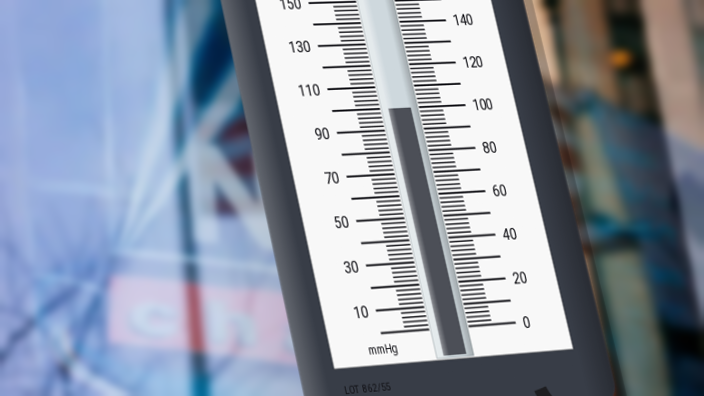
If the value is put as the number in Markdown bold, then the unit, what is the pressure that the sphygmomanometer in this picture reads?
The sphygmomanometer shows **100** mmHg
